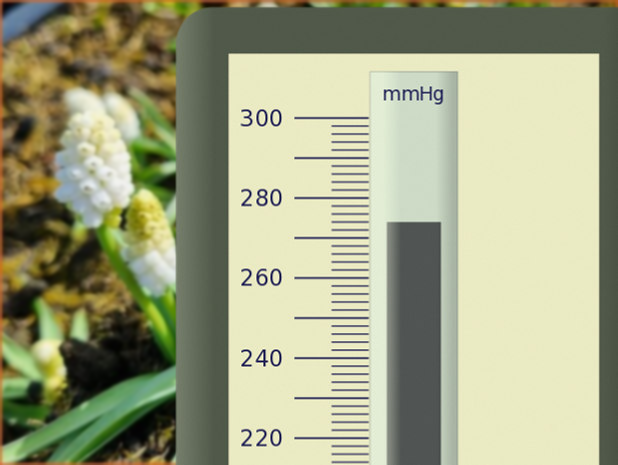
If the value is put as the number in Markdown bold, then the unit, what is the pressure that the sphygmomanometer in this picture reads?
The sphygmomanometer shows **274** mmHg
